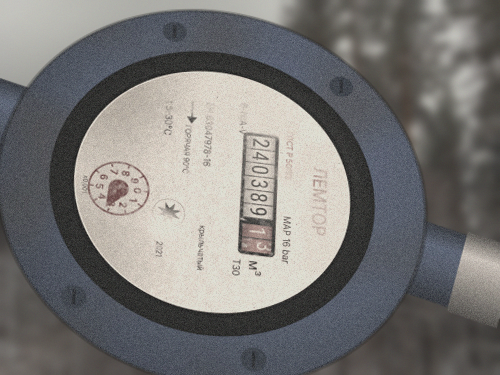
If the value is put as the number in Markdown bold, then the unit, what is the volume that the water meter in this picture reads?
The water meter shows **240389.133** m³
